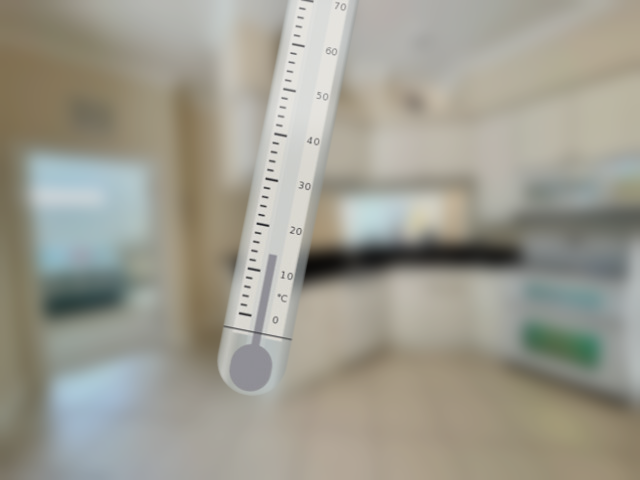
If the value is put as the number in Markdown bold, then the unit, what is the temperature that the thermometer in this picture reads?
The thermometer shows **14** °C
